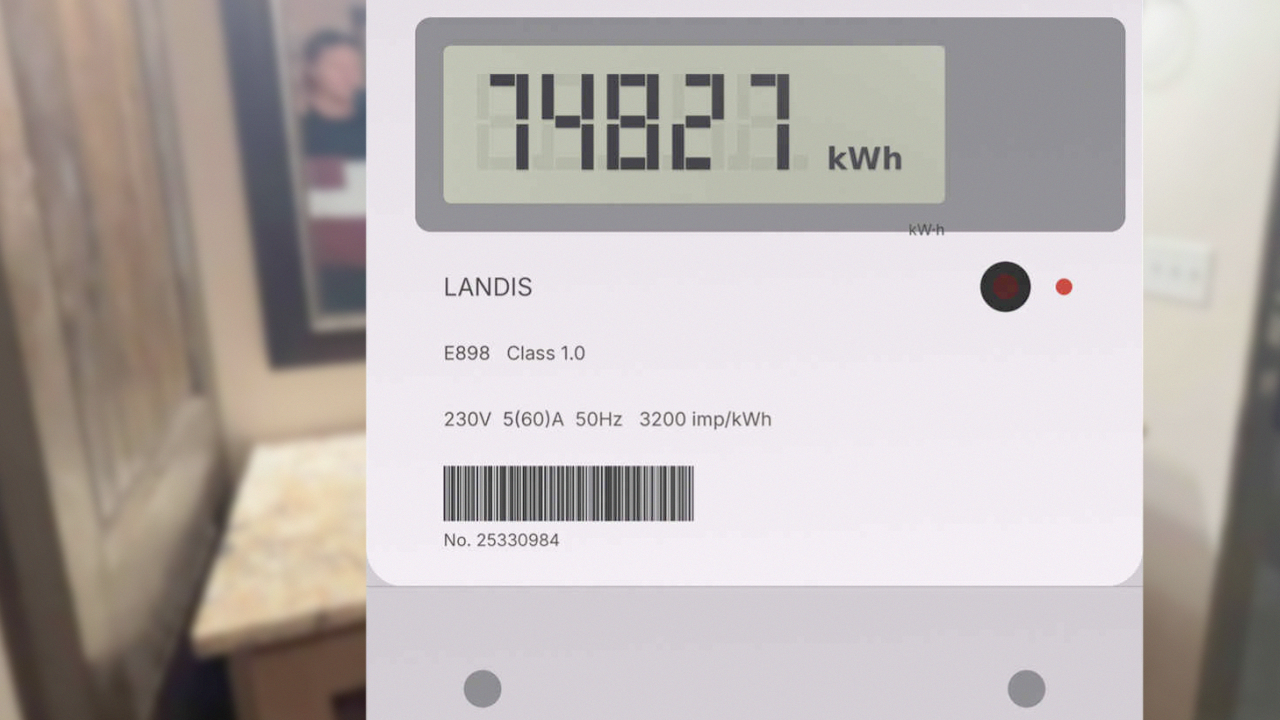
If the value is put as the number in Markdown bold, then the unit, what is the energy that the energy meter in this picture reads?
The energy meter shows **74827** kWh
